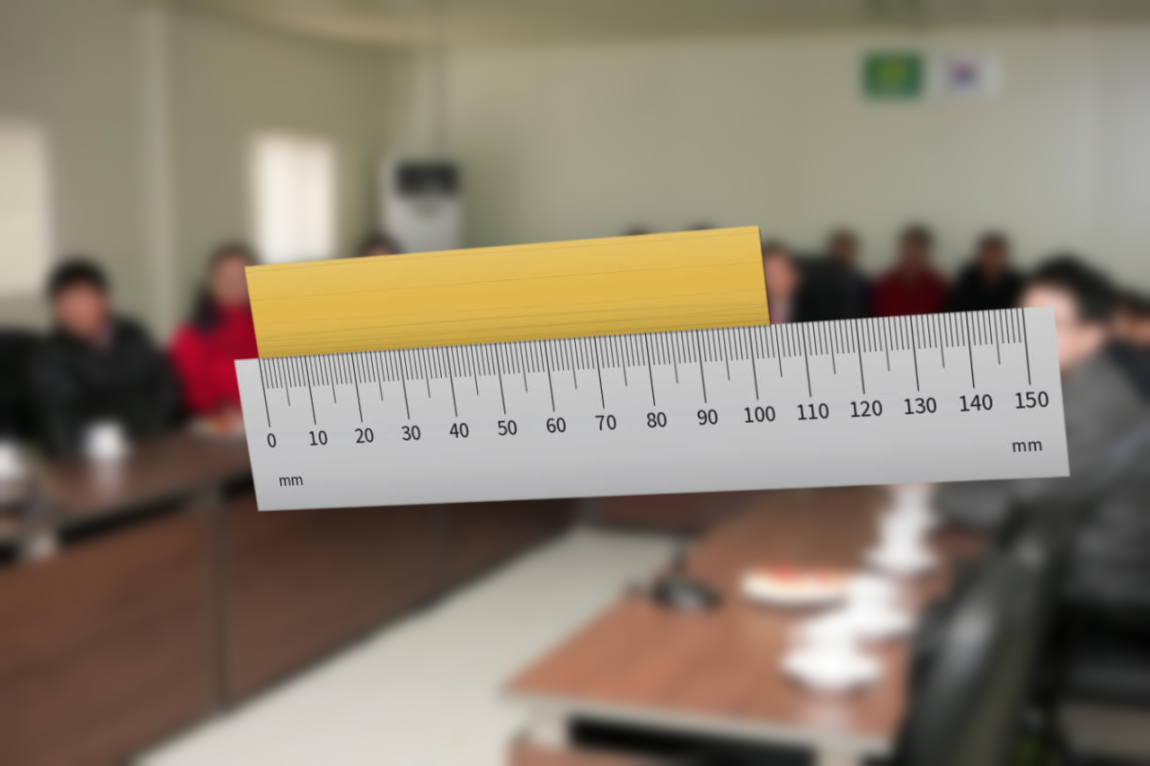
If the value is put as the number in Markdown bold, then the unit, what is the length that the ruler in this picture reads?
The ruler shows **104** mm
